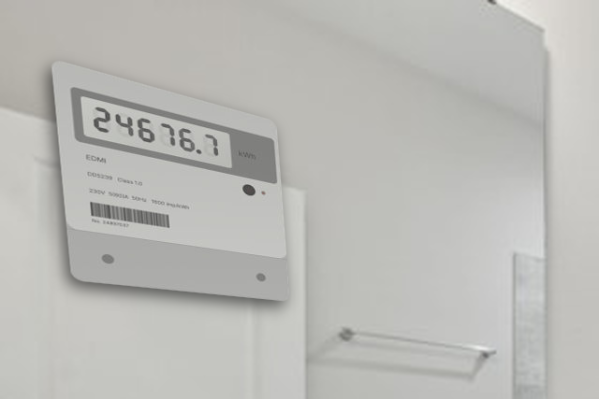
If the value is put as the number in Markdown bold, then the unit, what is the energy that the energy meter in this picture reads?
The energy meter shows **24676.7** kWh
